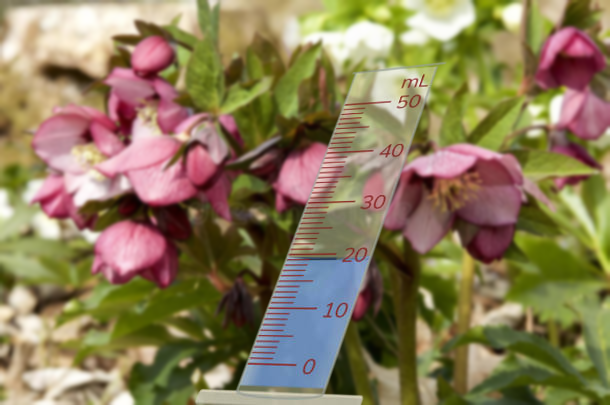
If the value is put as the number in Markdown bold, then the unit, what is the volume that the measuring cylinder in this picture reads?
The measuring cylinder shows **19** mL
